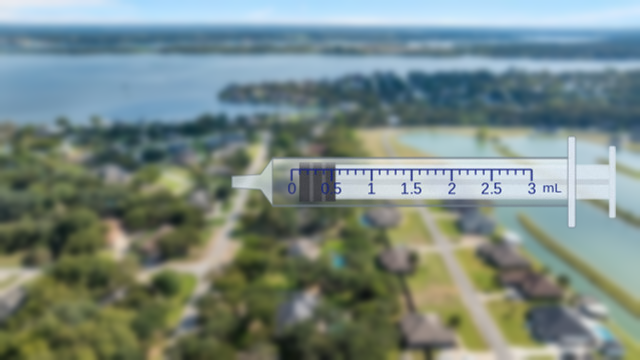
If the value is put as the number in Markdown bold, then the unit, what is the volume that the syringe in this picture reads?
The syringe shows **0.1** mL
